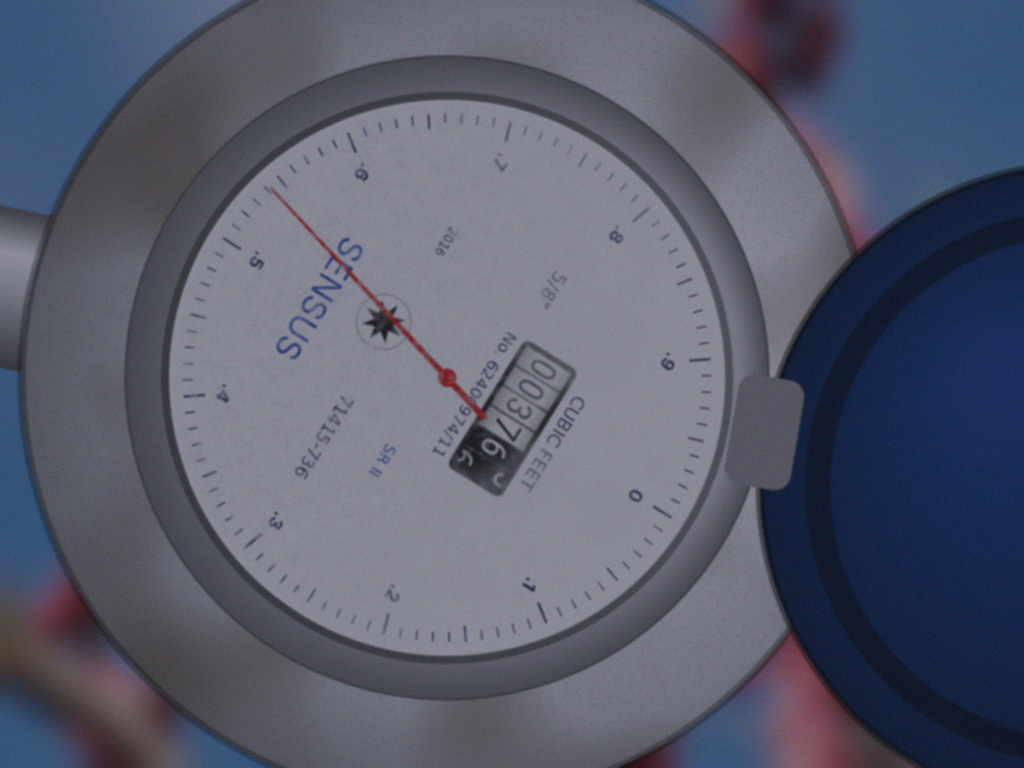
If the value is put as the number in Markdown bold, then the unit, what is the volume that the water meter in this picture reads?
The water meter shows **3765.54** ft³
